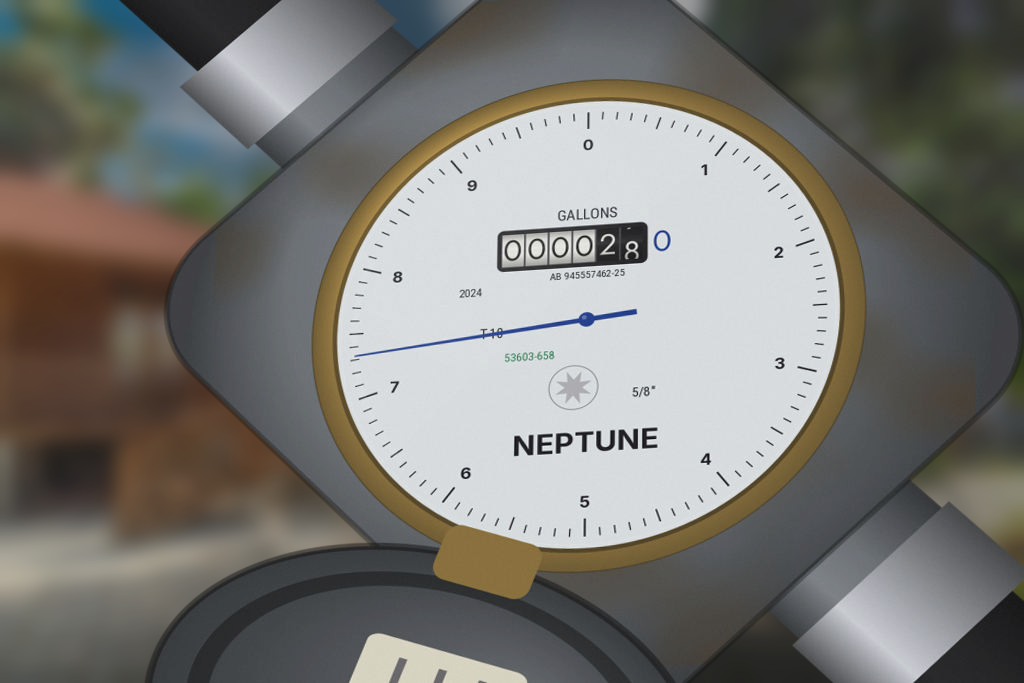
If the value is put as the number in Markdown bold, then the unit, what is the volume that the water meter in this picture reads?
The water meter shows **277.3** gal
